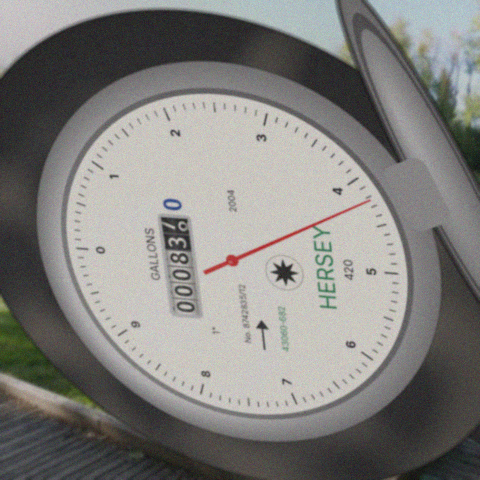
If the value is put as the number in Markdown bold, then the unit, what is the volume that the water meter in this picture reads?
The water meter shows **8374.2** gal
